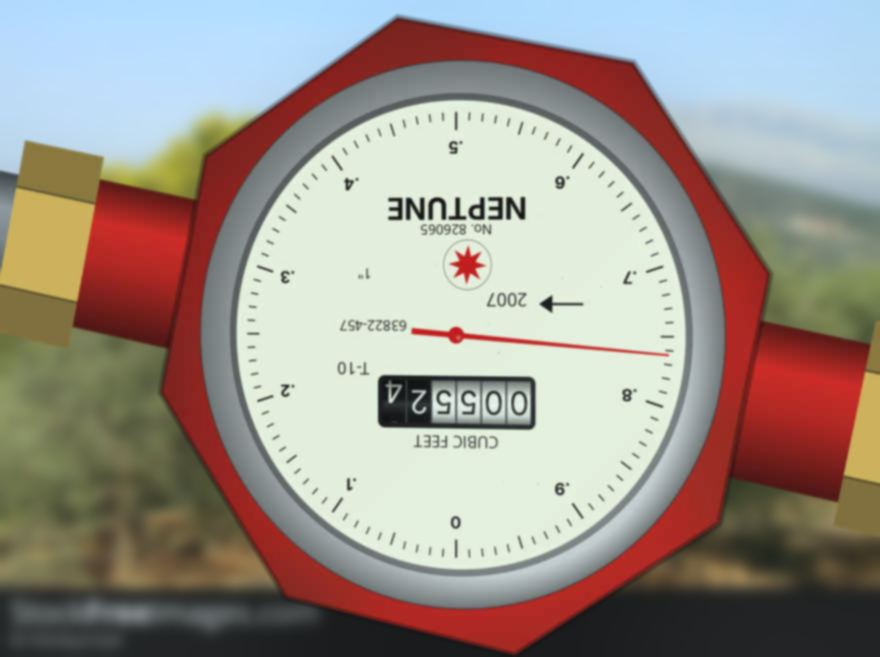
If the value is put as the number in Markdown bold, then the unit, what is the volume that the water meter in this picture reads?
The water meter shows **5523.76** ft³
